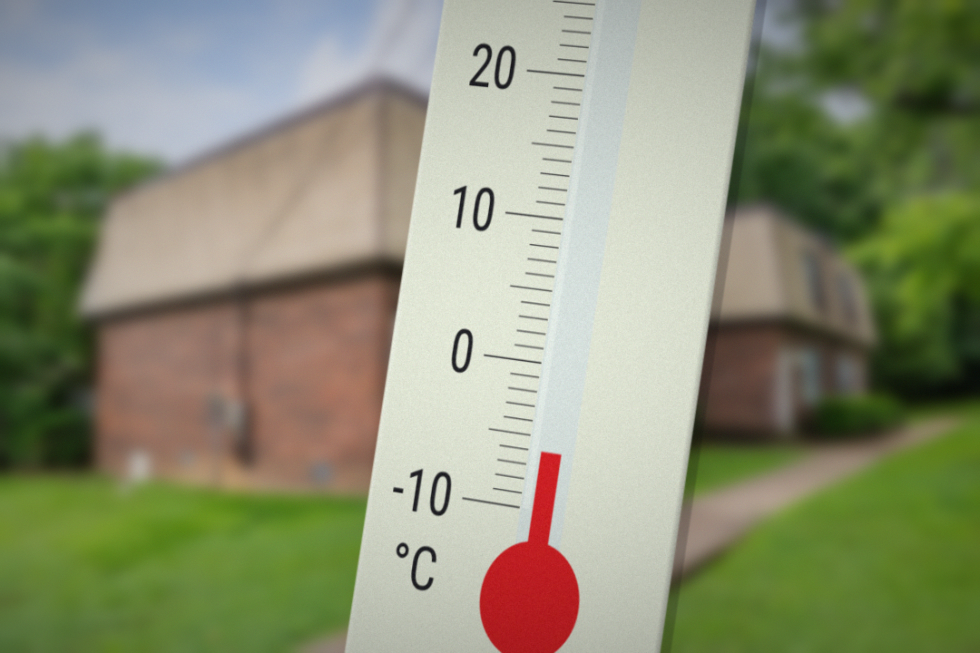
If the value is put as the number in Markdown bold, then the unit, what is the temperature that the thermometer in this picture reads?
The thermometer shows **-6** °C
